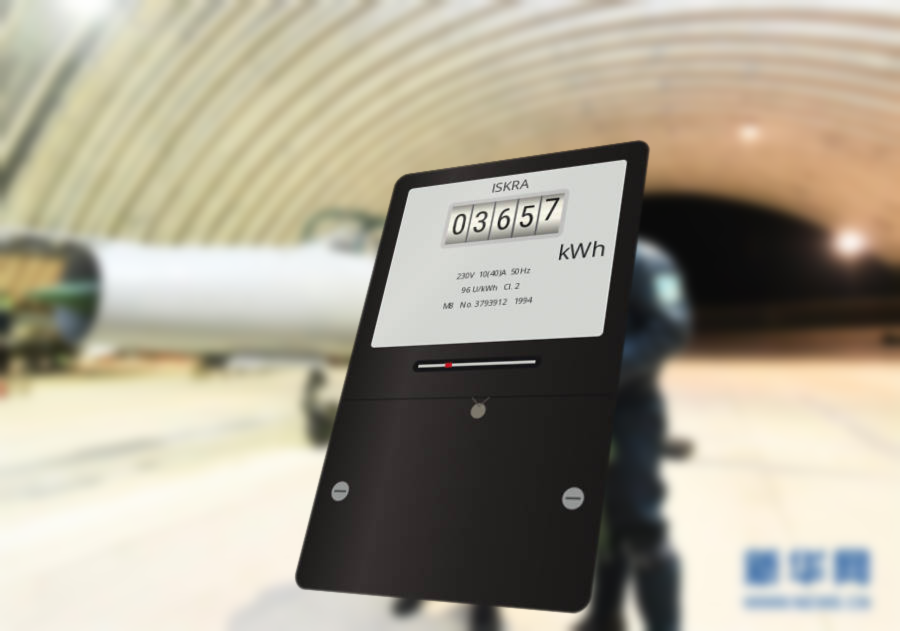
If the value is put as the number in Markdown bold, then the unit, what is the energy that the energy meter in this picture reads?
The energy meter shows **3657** kWh
